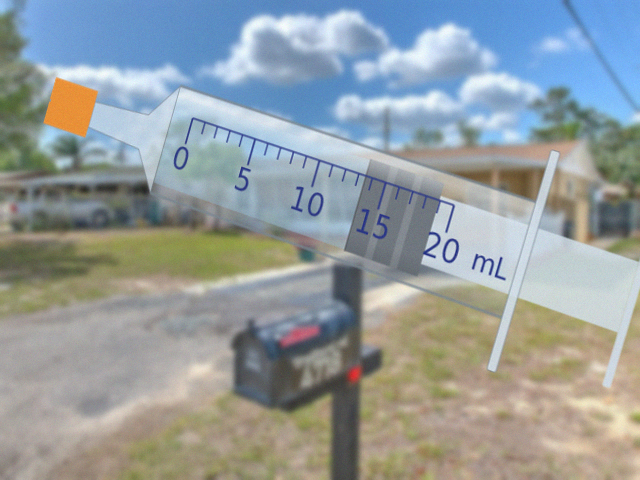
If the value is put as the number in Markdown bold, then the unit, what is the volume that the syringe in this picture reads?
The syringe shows **13.5** mL
